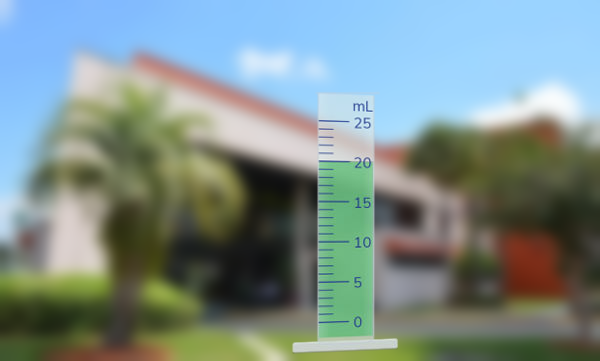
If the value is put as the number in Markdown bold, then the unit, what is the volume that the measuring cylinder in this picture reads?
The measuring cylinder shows **20** mL
